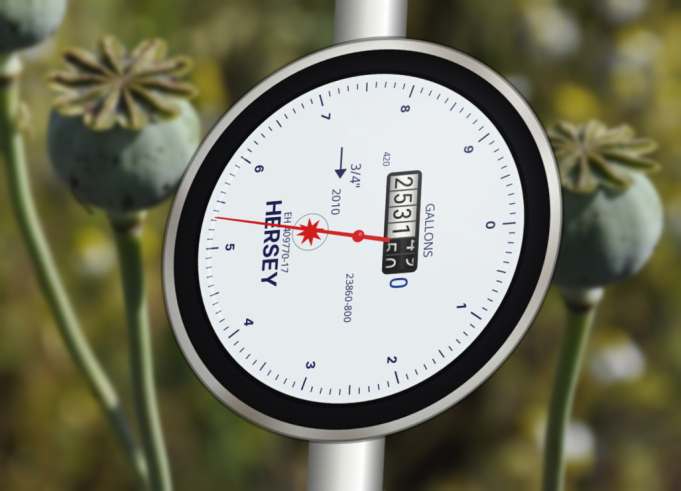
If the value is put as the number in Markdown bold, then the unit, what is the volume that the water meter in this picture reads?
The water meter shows **2531495.3** gal
